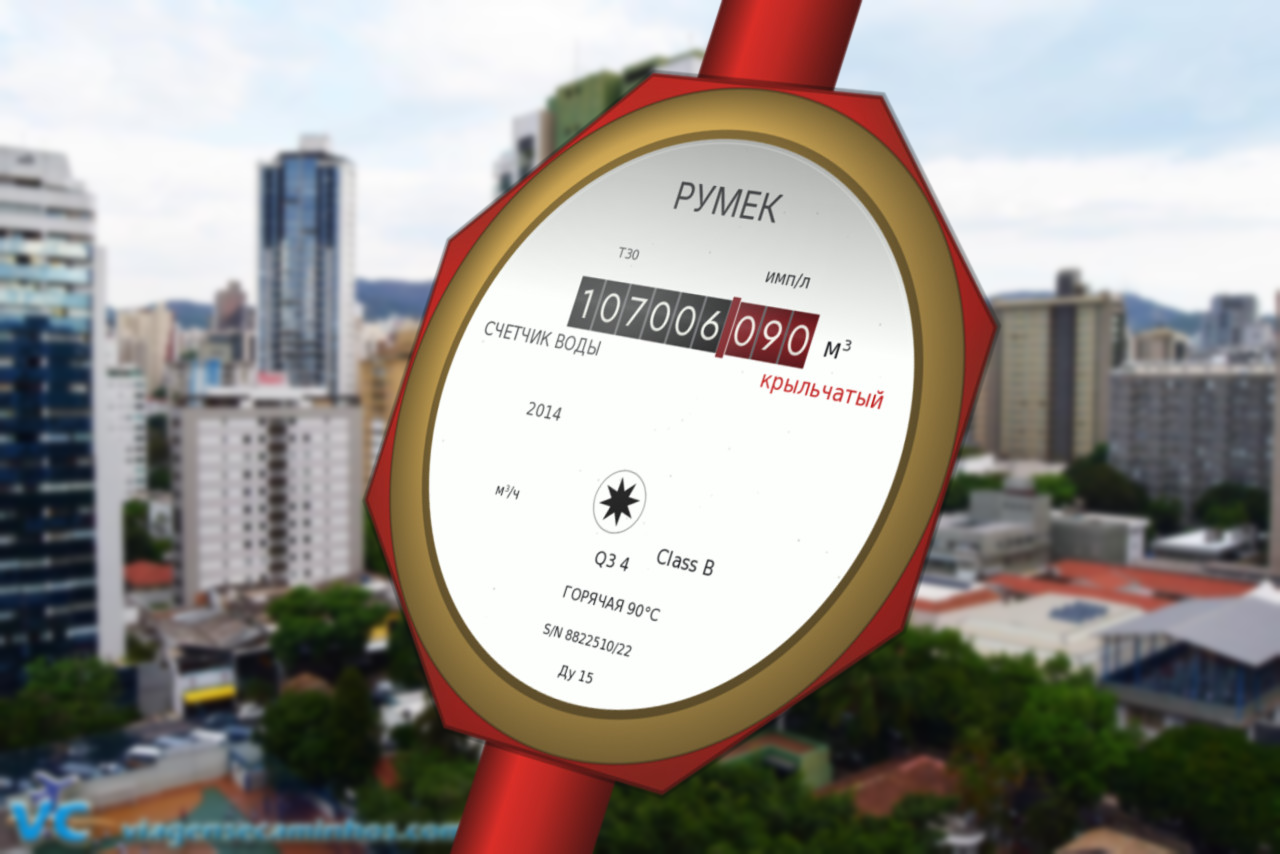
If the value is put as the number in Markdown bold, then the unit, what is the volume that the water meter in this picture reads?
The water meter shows **107006.090** m³
